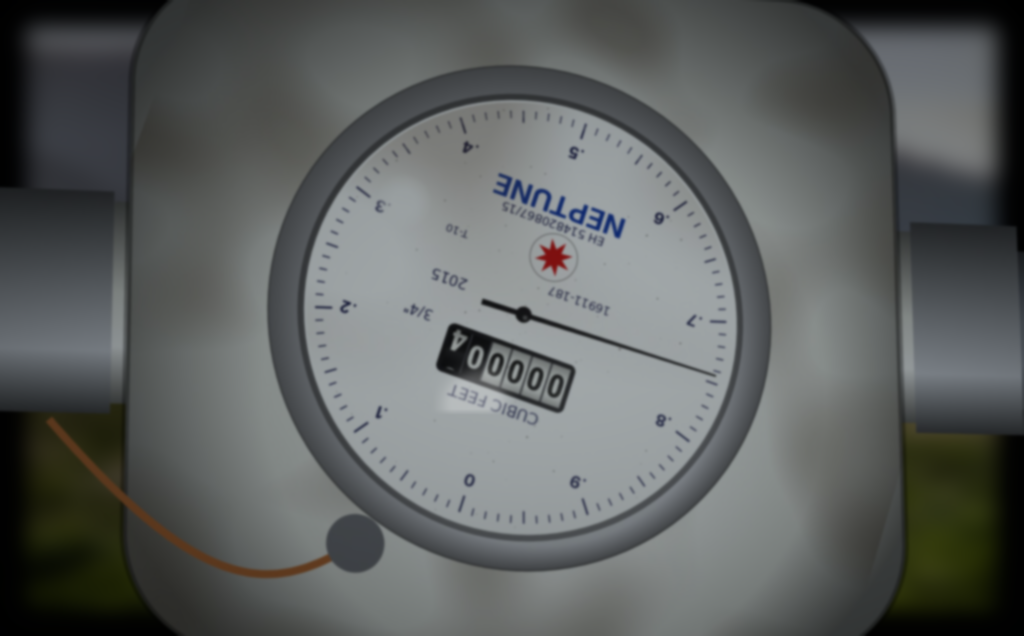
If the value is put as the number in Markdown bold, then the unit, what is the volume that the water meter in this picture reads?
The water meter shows **3.74** ft³
